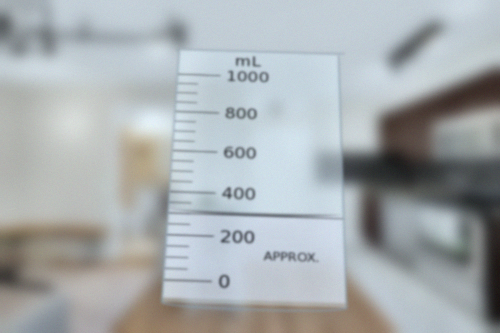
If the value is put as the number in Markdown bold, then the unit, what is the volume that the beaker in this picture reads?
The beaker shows **300** mL
